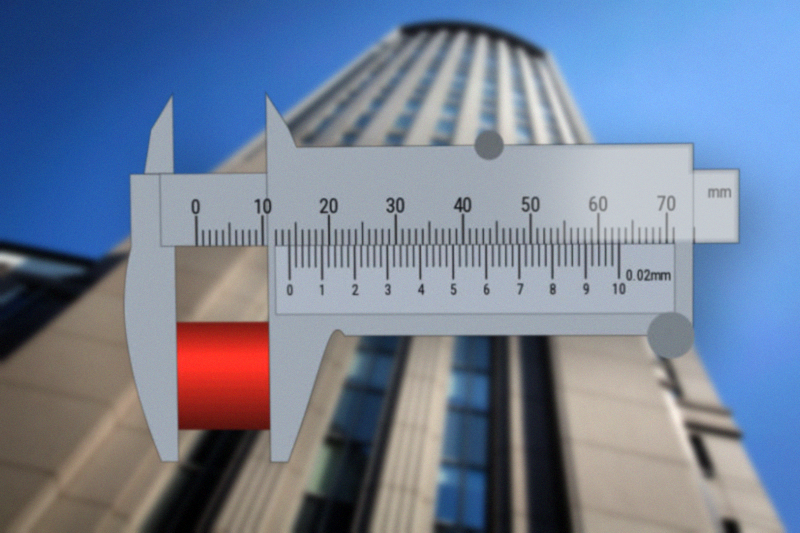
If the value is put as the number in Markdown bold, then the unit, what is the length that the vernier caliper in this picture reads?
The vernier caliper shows **14.0** mm
